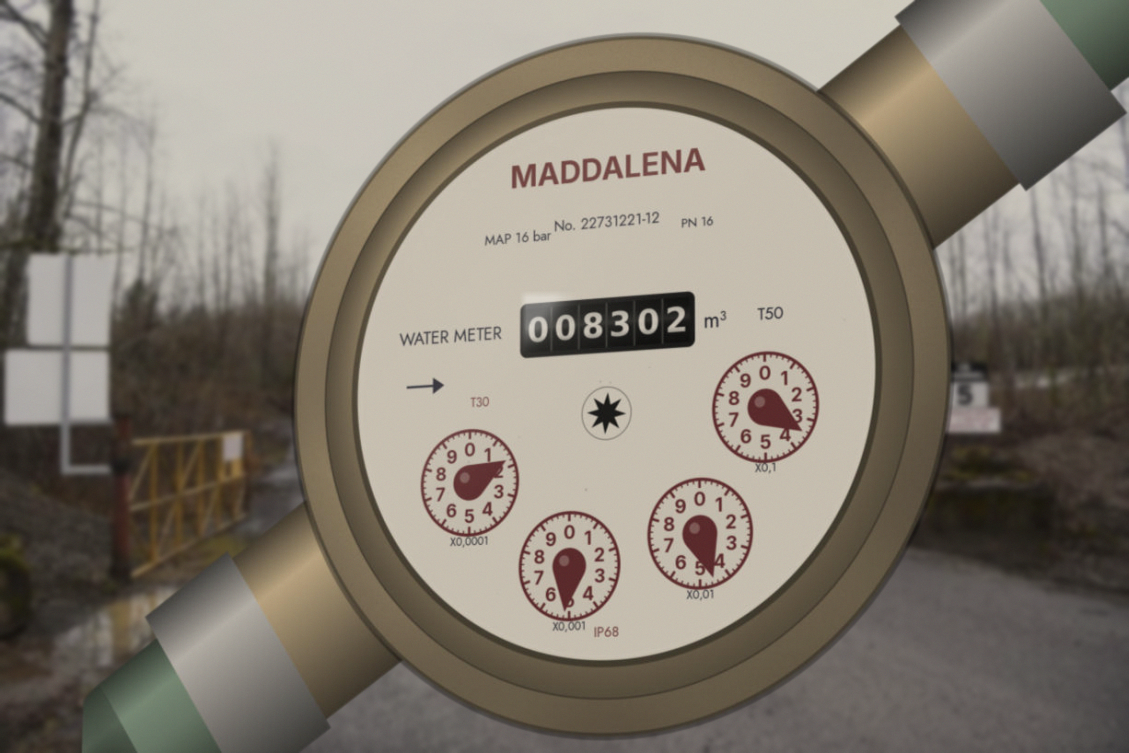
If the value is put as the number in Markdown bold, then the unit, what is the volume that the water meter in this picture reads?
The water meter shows **8302.3451** m³
